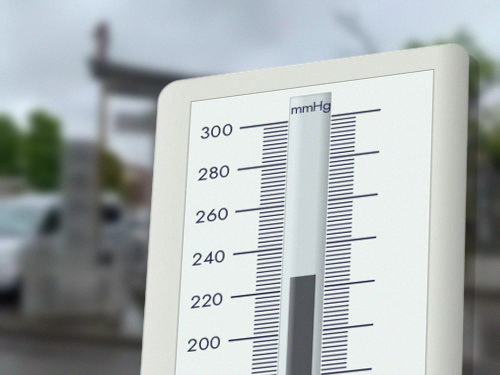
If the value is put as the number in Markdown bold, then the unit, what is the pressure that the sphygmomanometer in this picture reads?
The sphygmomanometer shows **226** mmHg
